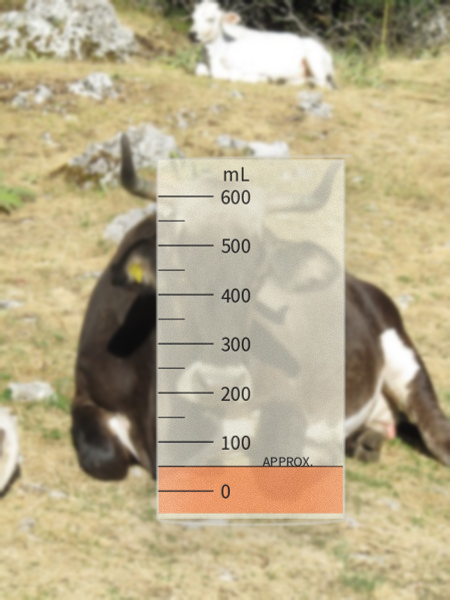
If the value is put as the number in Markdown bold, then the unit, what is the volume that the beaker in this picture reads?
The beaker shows **50** mL
